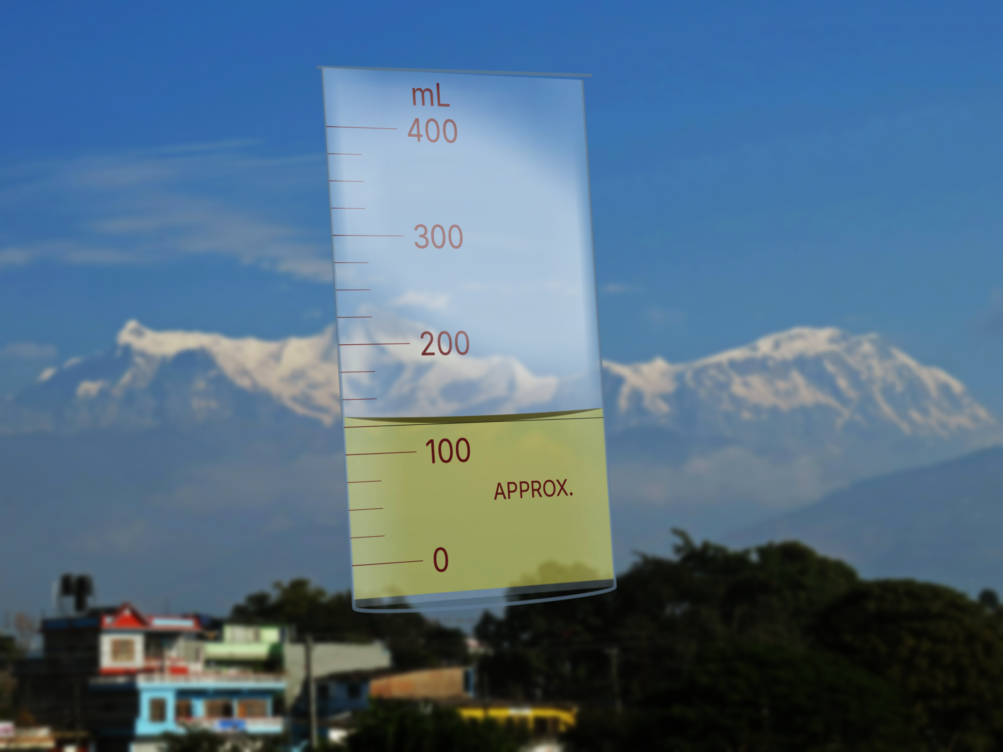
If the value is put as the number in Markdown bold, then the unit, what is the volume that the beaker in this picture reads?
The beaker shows **125** mL
